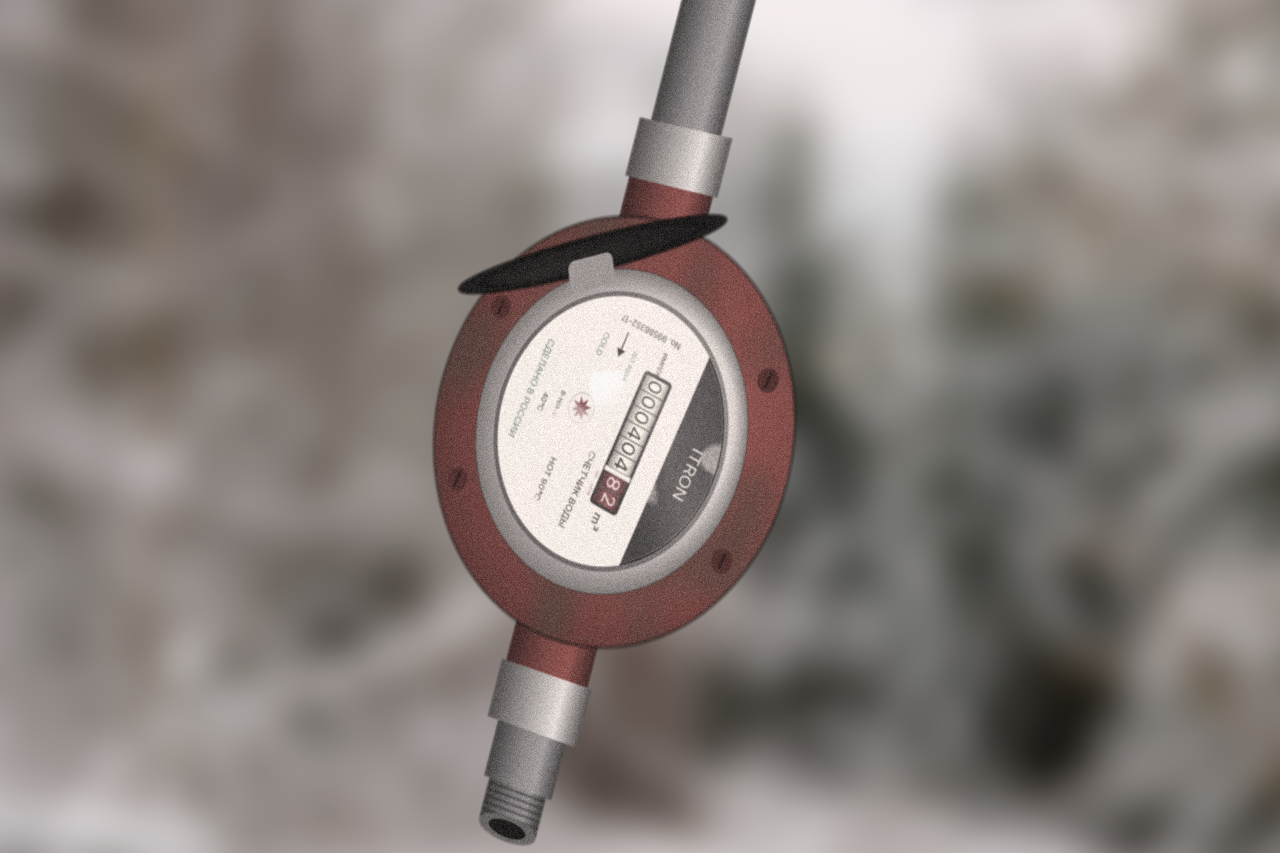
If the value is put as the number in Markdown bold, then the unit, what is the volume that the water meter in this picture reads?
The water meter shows **404.82** m³
